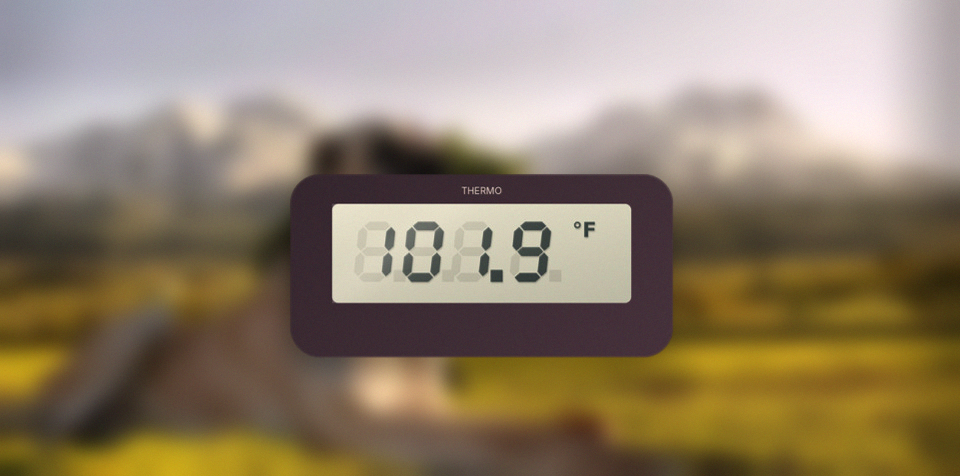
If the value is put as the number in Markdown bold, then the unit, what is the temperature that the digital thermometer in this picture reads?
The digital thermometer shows **101.9** °F
